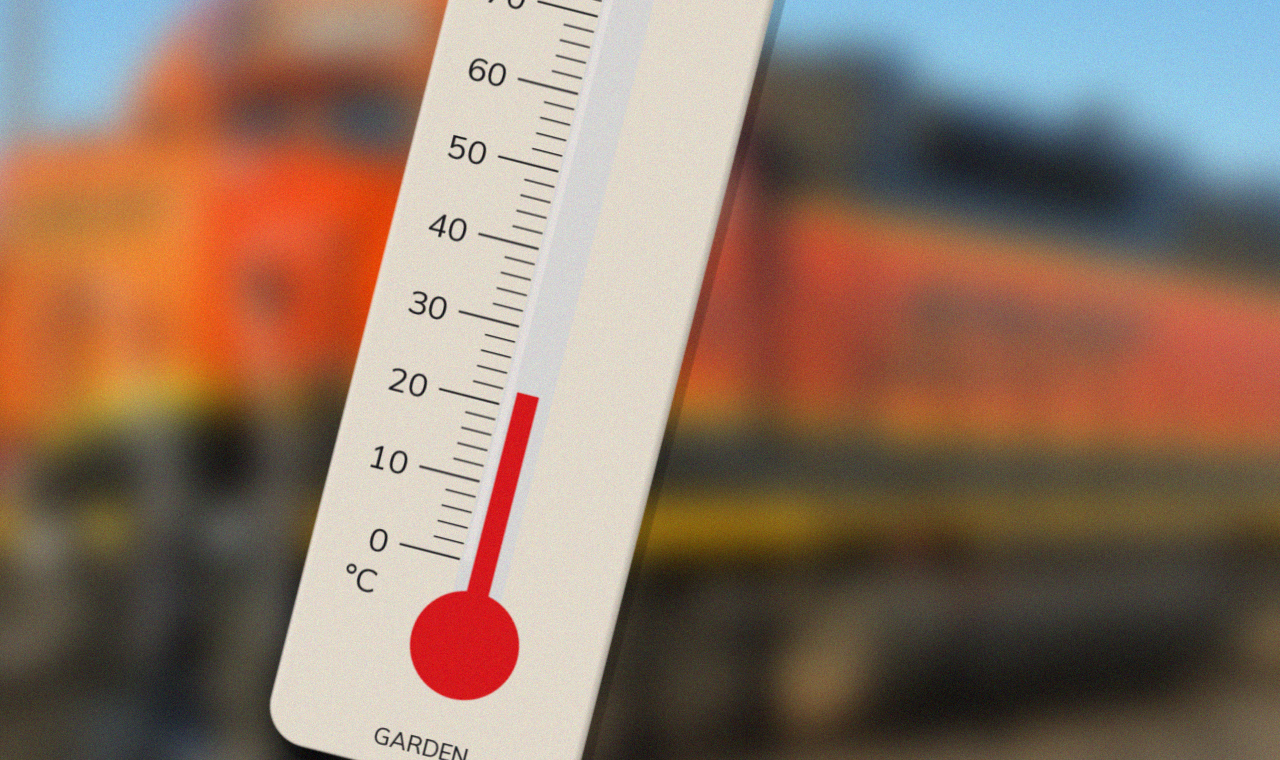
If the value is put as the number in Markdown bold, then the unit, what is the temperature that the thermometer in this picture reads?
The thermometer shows **22** °C
